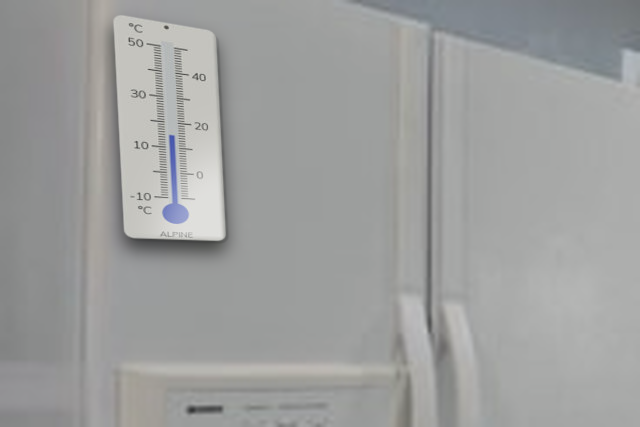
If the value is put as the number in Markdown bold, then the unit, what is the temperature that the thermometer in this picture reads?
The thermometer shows **15** °C
